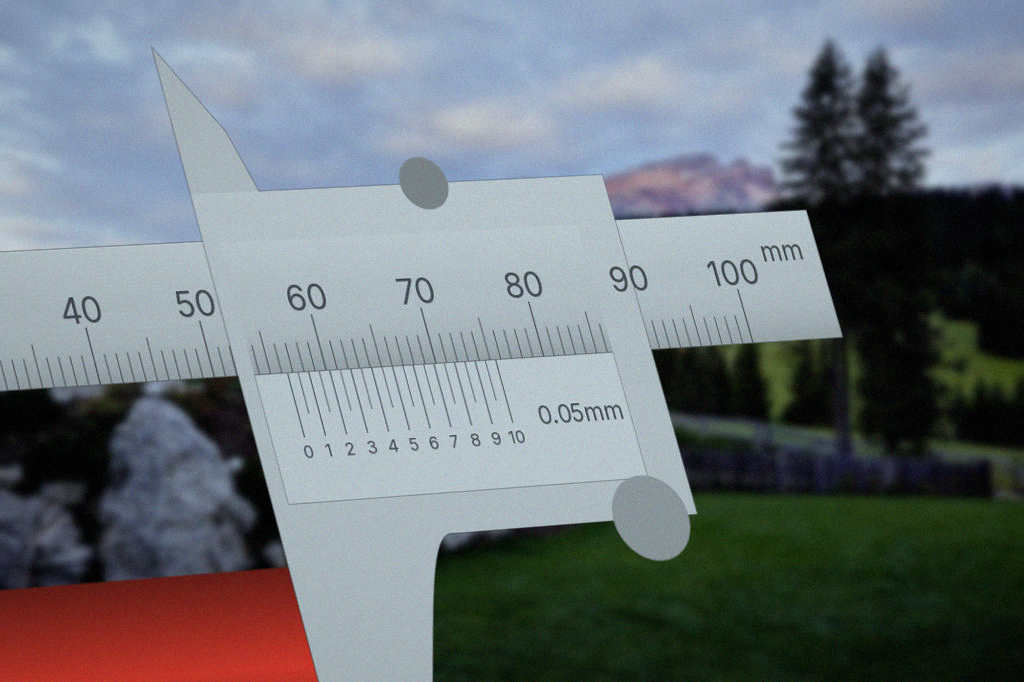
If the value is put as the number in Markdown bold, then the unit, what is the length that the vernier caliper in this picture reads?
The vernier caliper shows **56.5** mm
